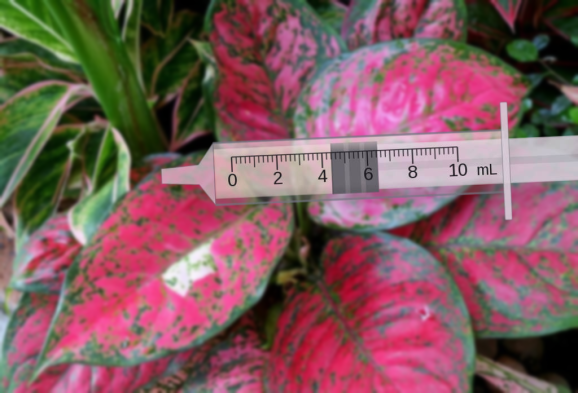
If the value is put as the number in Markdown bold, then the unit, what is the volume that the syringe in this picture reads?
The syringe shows **4.4** mL
